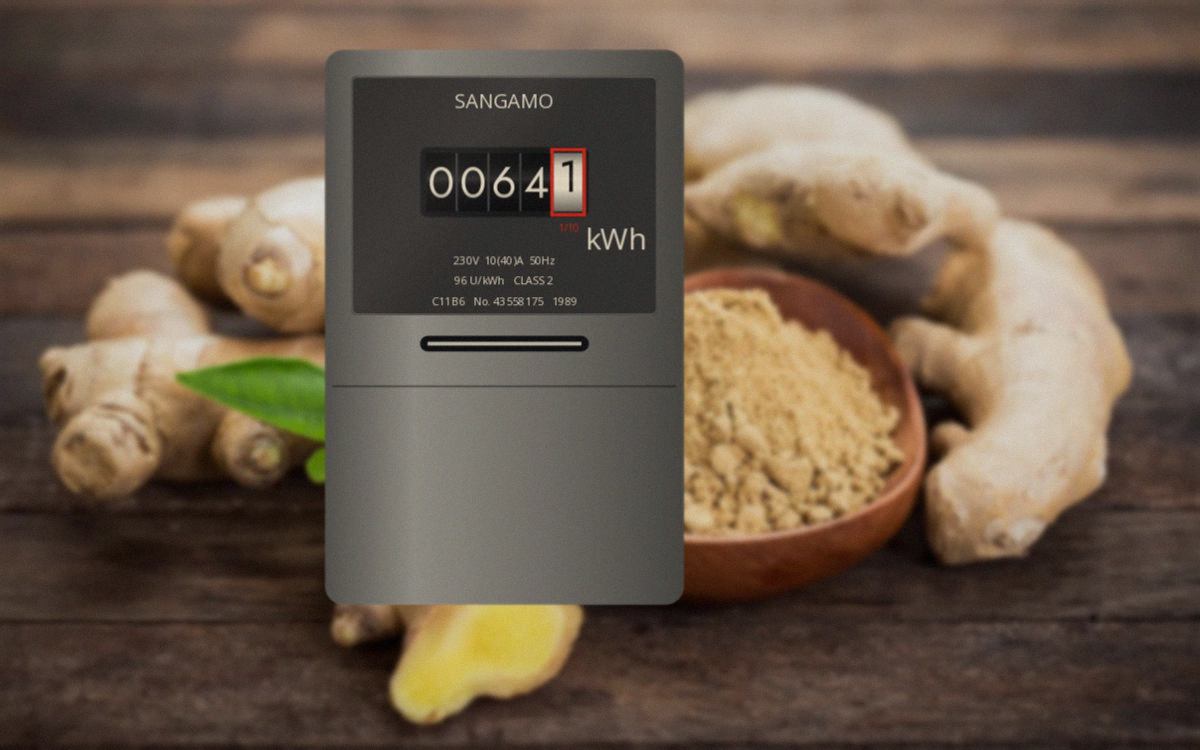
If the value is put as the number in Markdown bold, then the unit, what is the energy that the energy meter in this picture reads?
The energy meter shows **64.1** kWh
